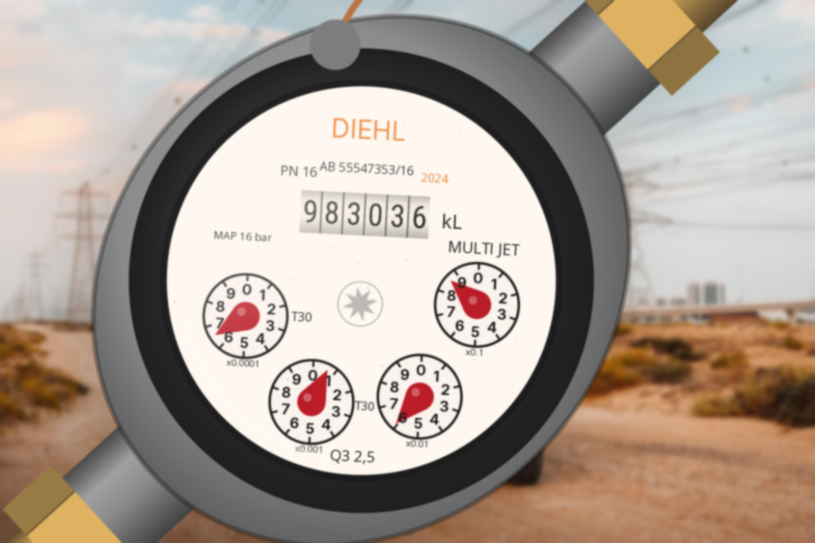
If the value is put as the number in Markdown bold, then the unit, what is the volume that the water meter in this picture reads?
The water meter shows **983036.8606** kL
